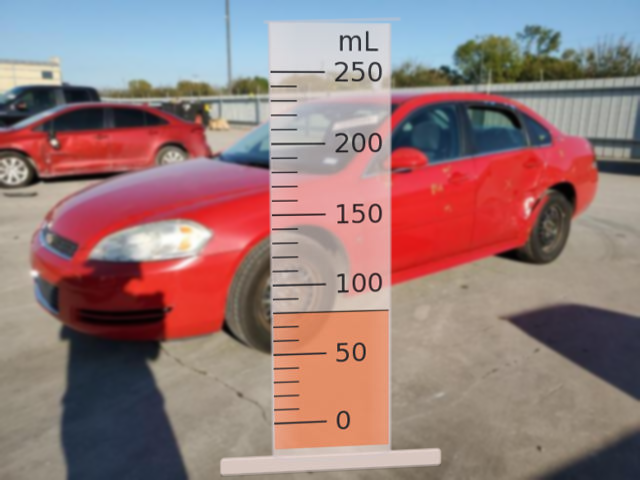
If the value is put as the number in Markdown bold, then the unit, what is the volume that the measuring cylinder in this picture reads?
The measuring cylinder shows **80** mL
